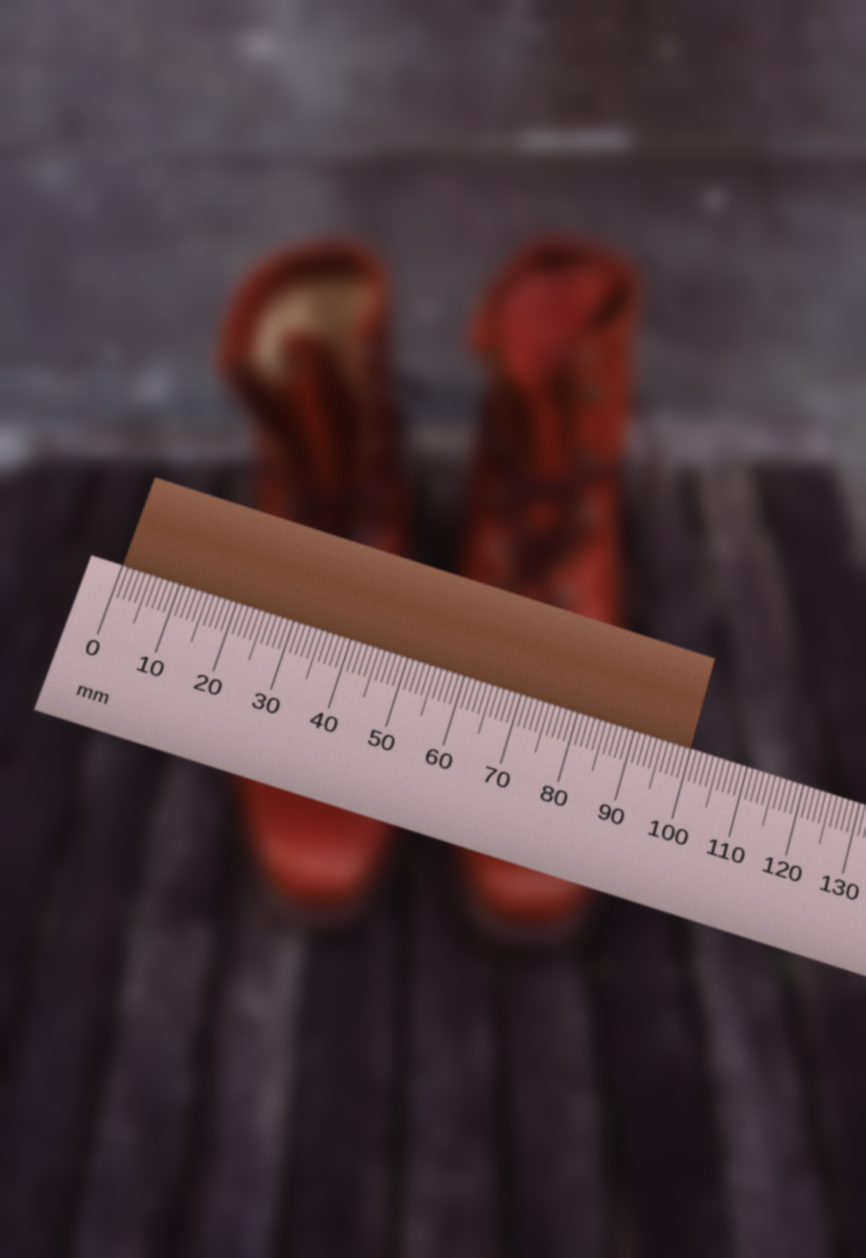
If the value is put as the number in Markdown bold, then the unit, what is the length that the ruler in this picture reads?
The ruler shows **100** mm
